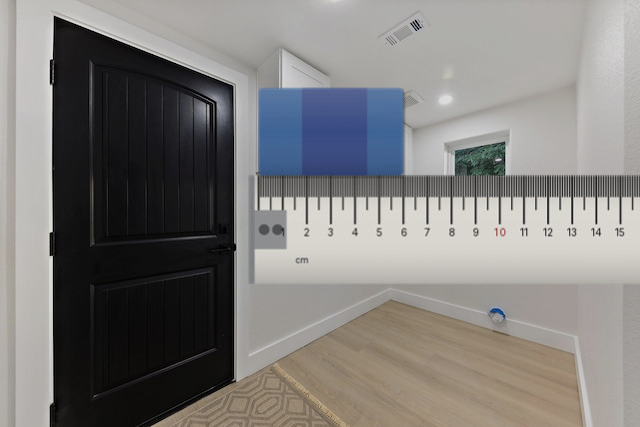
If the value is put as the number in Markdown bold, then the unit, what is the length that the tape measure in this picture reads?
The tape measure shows **6** cm
